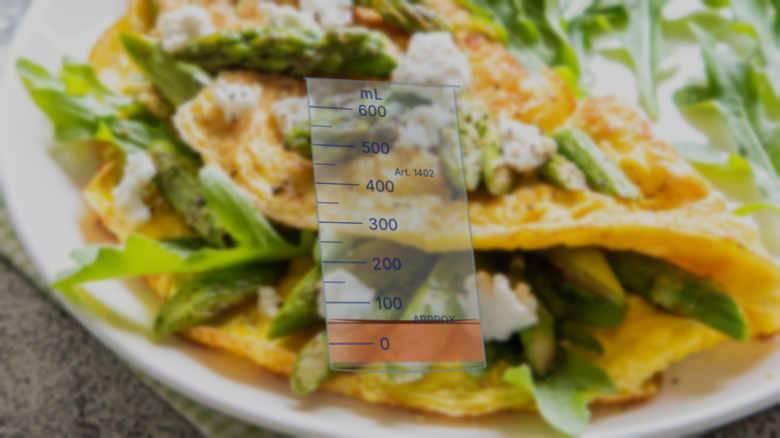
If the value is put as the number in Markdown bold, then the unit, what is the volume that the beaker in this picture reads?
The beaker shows **50** mL
